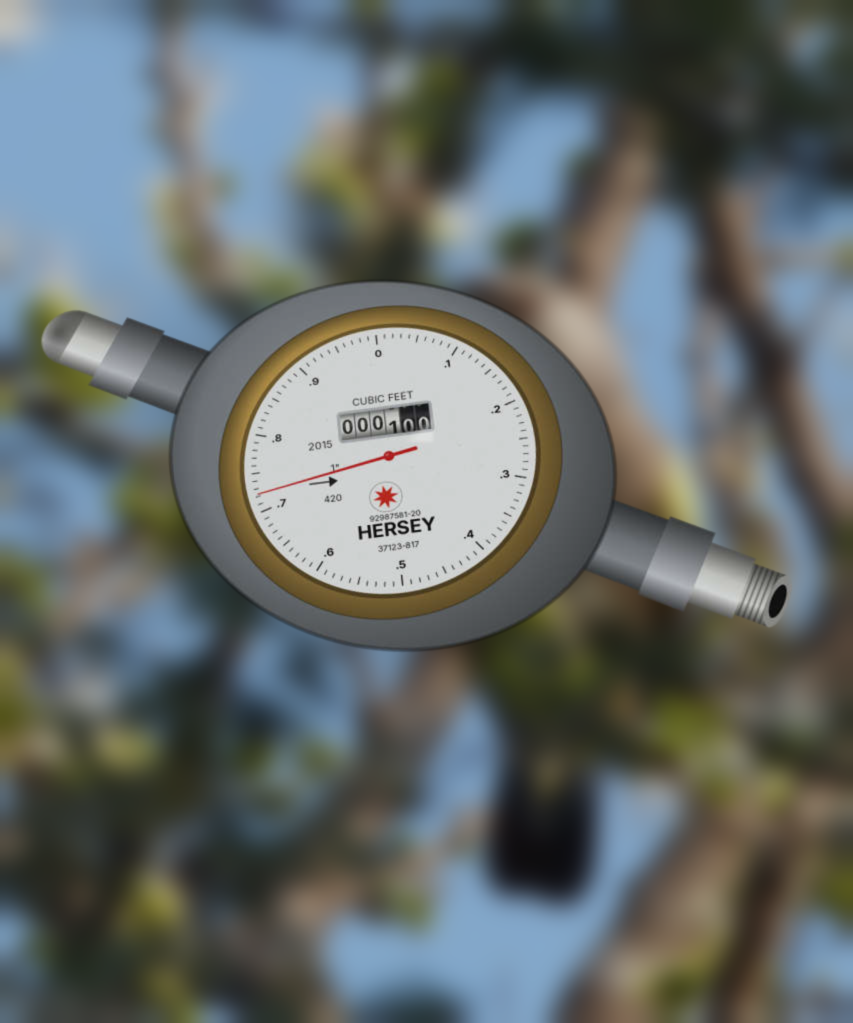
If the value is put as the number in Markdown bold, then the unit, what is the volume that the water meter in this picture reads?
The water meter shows **99.72** ft³
